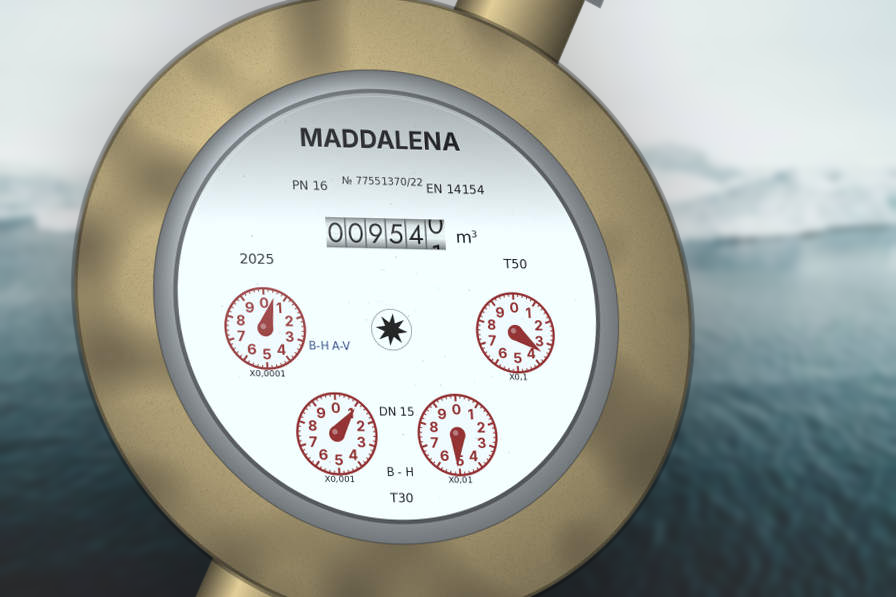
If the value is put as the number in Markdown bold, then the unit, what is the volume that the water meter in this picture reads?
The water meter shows **9540.3510** m³
